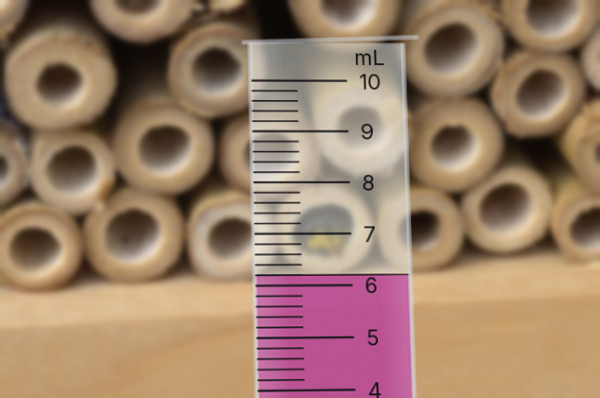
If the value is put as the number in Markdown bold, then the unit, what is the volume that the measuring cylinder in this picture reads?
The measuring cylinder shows **6.2** mL
